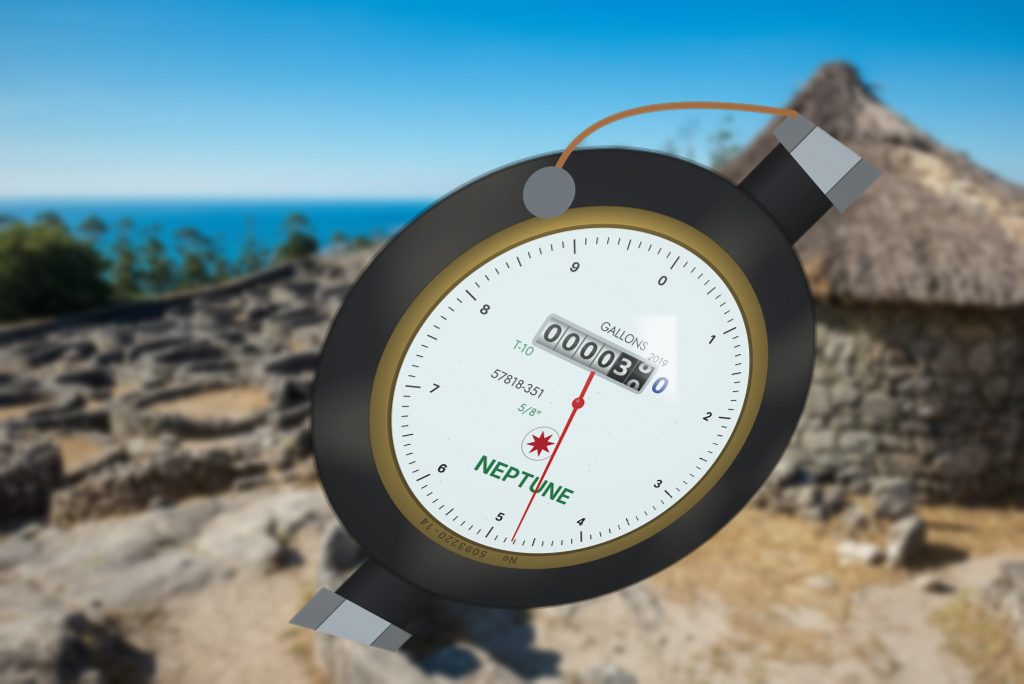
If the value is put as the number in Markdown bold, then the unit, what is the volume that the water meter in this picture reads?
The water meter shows **384.7** gal
